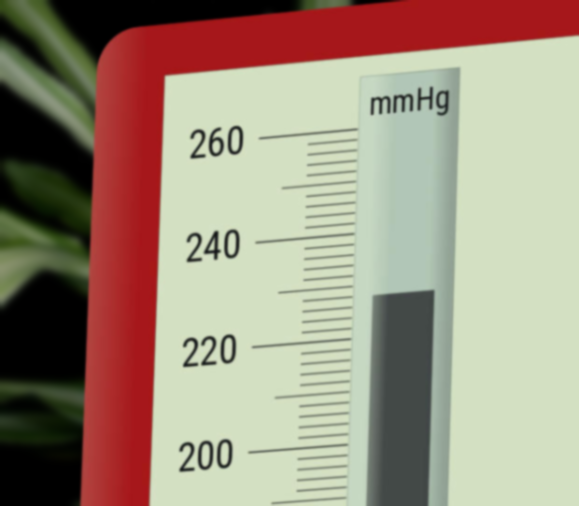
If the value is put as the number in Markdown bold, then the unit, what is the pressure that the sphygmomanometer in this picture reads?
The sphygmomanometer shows **228** mmHg
